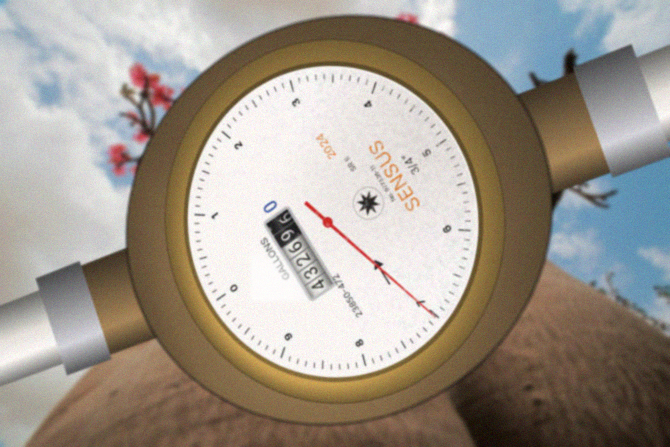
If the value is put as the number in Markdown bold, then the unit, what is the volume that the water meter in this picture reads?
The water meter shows **4326957.0** gal
